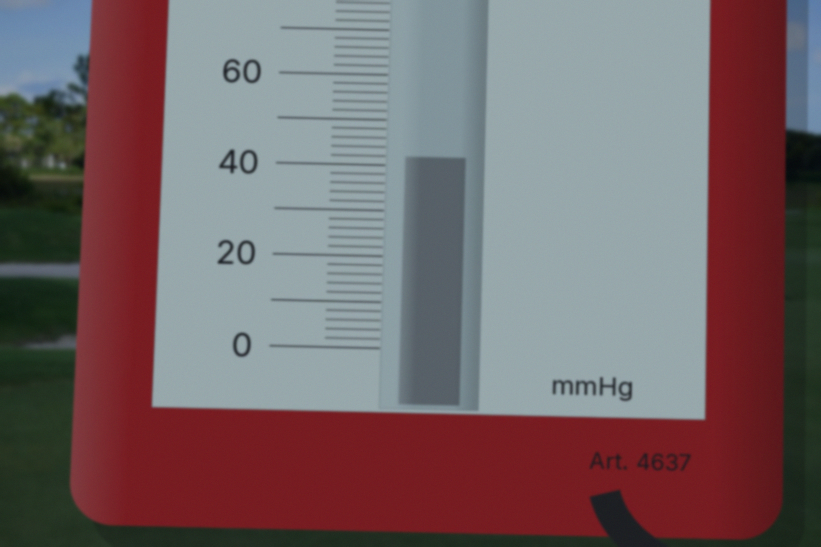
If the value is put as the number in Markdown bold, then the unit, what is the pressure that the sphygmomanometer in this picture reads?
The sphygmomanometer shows **42** mmHg
